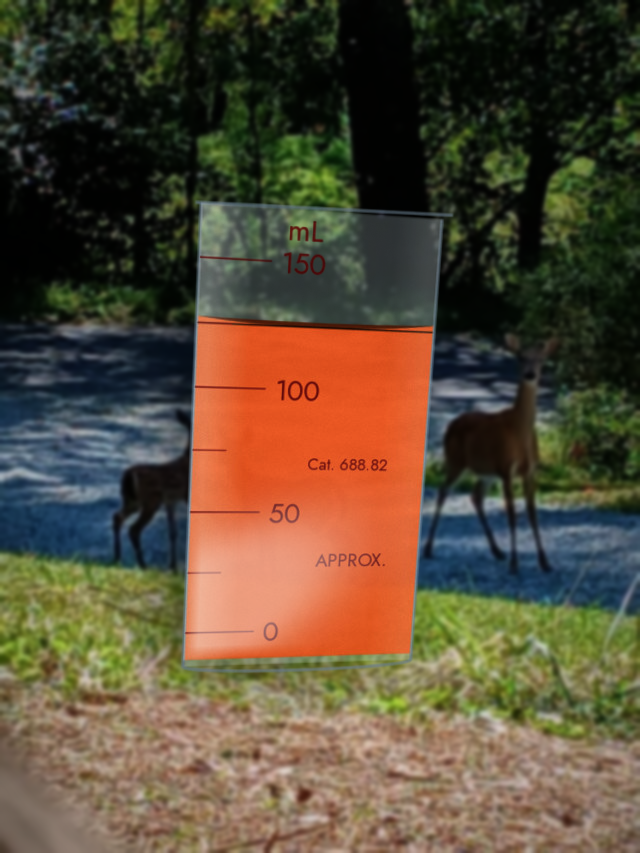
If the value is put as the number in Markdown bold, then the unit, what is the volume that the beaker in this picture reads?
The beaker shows **125** mL
